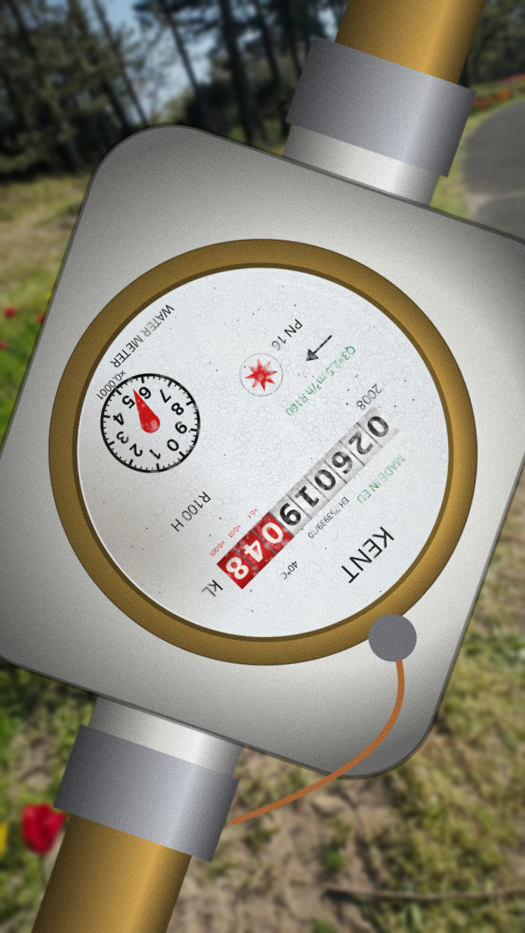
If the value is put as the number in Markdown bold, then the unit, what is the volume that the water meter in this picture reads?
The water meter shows **26019.0485** kL
